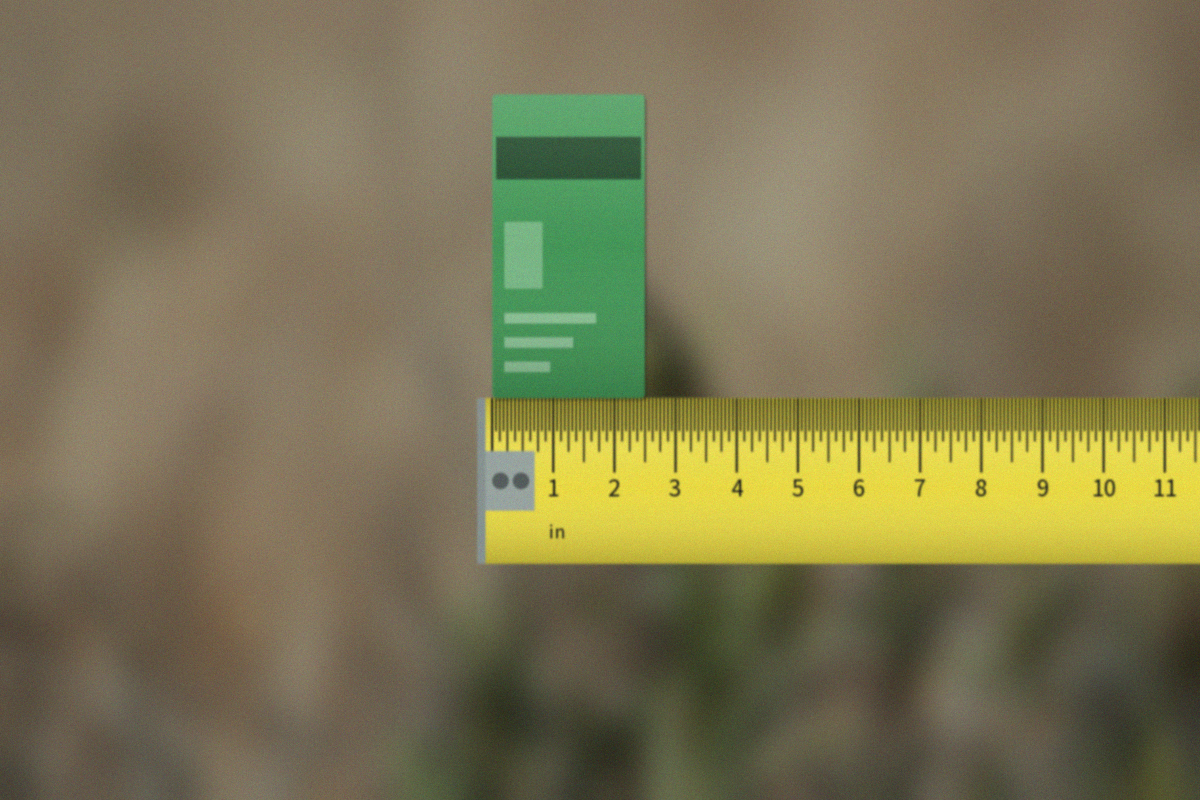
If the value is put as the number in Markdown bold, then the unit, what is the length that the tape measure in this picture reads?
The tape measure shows **2.5** in
